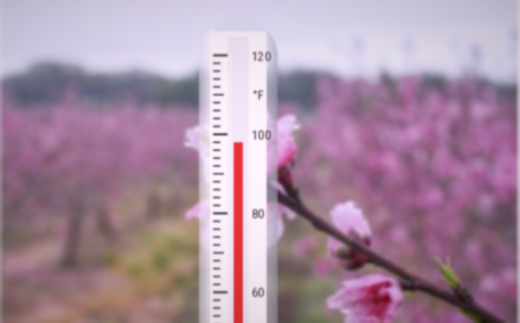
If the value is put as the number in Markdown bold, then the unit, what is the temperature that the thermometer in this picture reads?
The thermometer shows **98** °F
